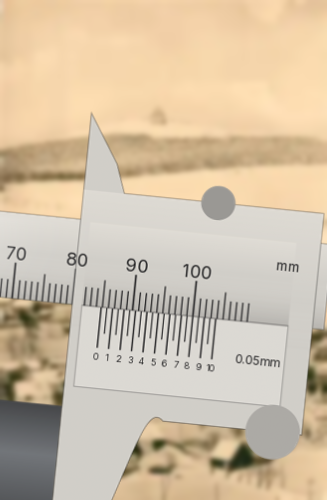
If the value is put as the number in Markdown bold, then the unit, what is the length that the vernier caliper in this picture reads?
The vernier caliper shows **84.8** mm
